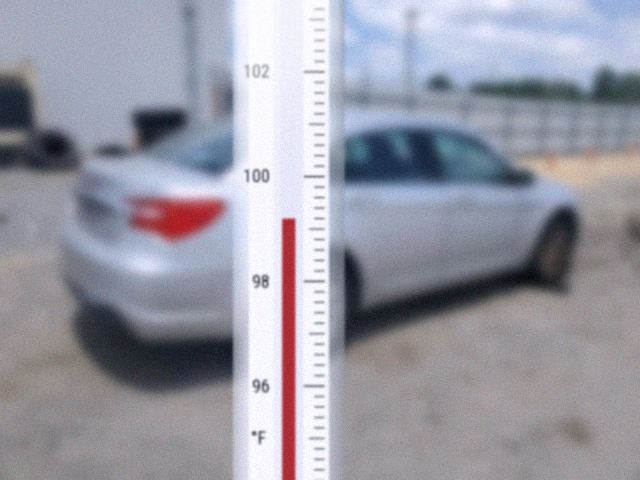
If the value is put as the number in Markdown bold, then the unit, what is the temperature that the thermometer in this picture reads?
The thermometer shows **99.2** °F
